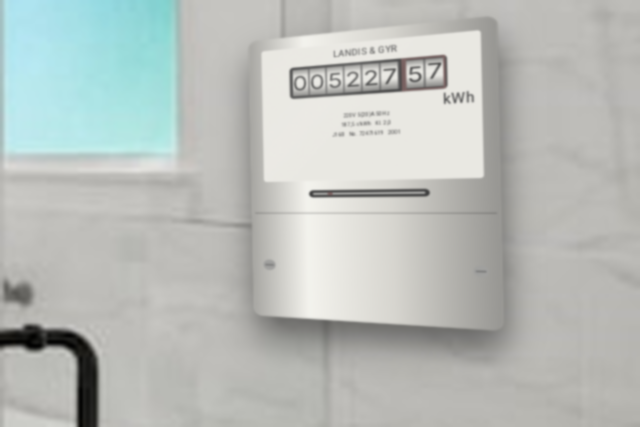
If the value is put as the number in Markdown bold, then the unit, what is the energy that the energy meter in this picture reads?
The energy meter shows **5227.57** kWh
